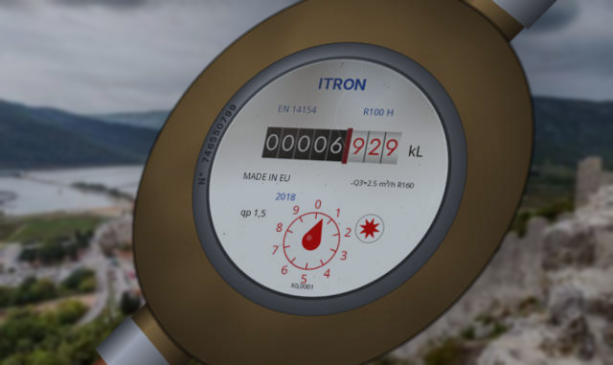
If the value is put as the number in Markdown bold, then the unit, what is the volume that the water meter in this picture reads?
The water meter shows **6.9290** kL
